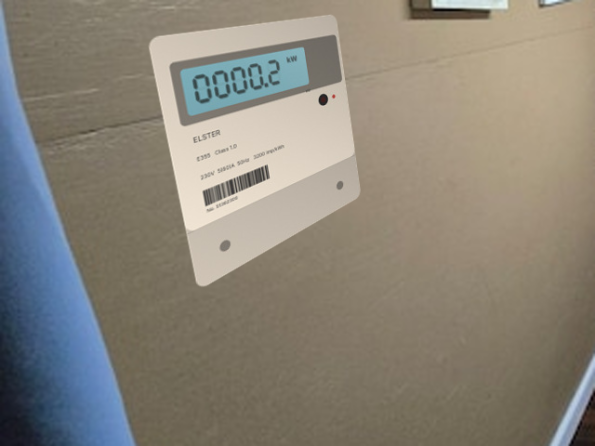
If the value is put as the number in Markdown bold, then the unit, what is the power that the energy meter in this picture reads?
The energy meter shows **0.2** kW
